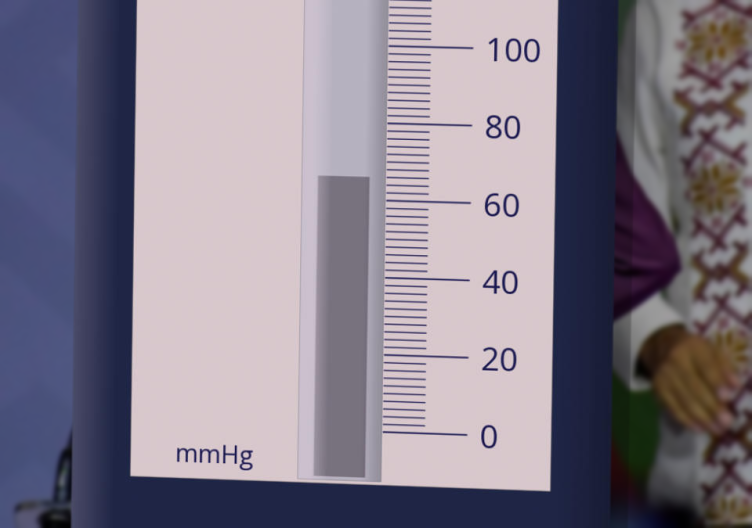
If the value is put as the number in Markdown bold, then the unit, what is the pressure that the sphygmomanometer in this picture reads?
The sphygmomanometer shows **66** mmHg
